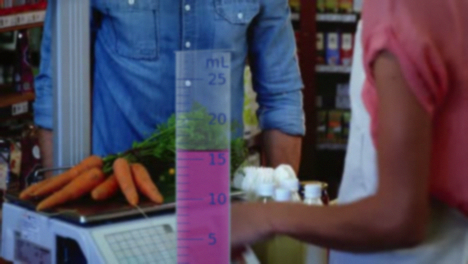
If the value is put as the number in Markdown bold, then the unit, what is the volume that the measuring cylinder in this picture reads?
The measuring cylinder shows **16** mL
